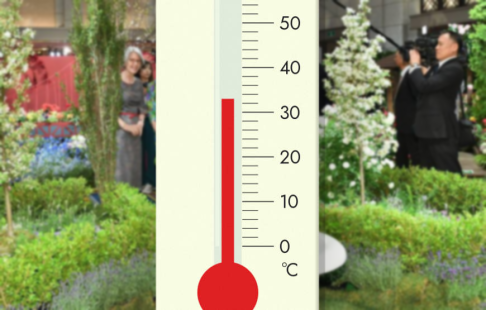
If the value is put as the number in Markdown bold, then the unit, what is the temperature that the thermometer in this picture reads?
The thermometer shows **33** °C
